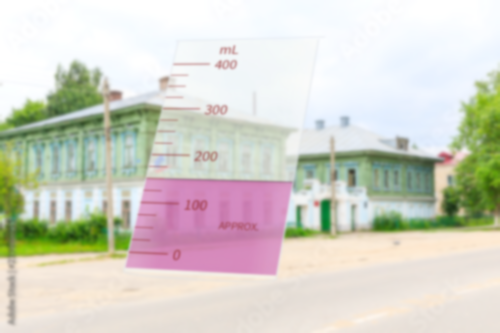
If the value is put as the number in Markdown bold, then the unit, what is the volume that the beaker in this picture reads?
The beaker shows **150** mL
